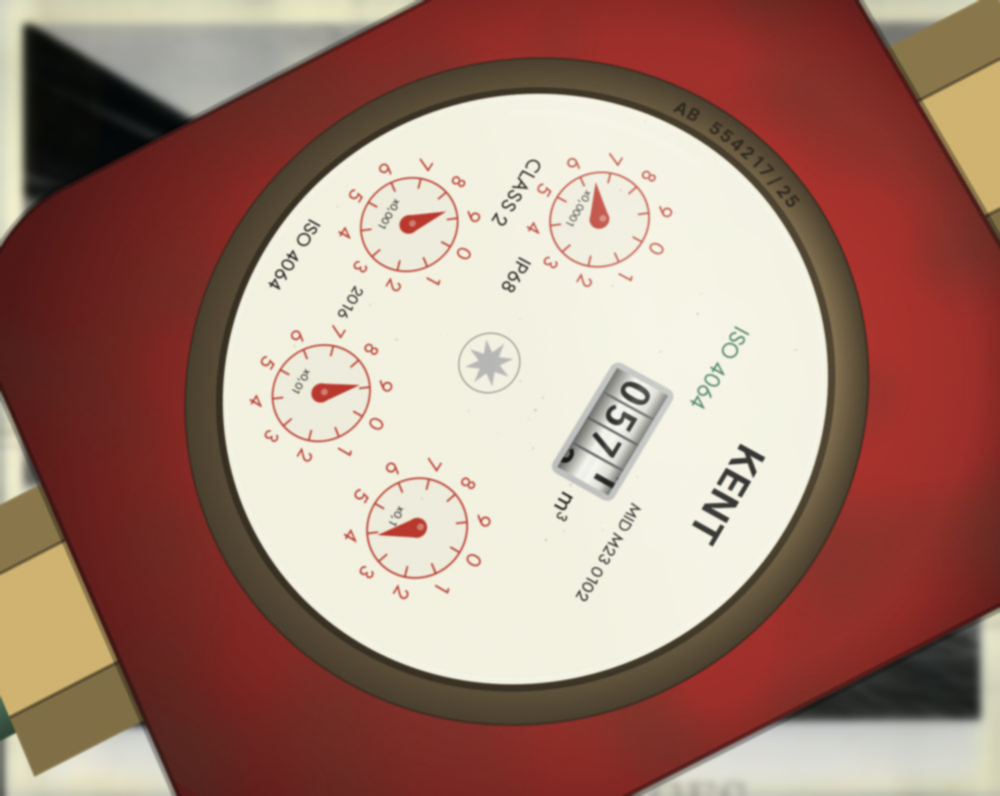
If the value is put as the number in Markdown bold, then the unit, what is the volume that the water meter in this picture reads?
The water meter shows **571.3886** m³
